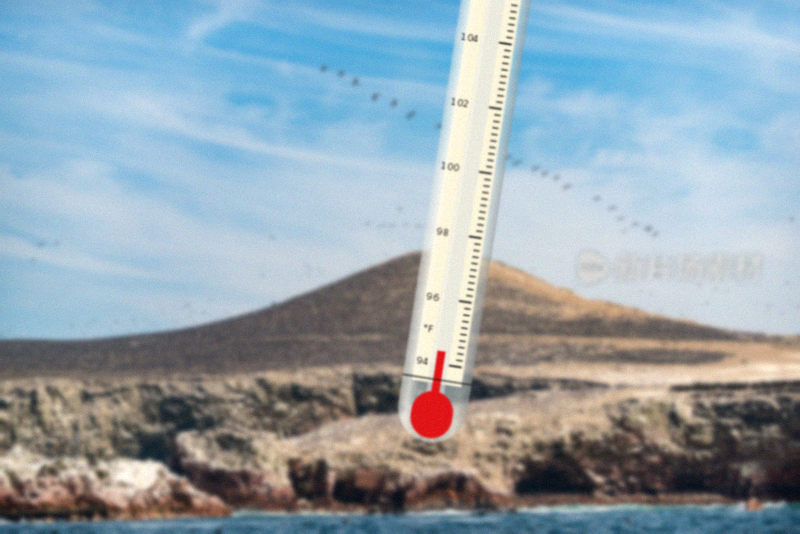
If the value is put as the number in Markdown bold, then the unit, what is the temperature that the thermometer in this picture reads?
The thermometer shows **94.4** °F
